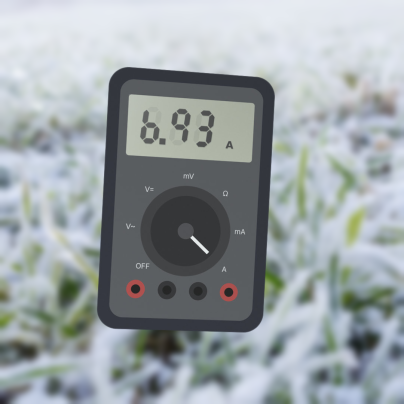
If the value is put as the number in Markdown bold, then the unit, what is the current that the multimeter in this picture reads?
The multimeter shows **6.93** A
